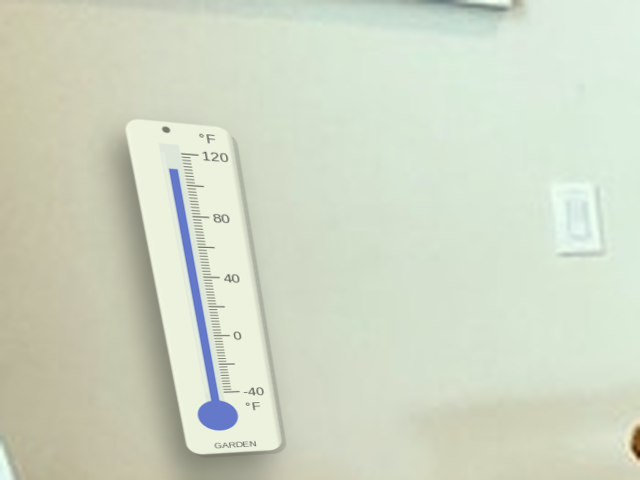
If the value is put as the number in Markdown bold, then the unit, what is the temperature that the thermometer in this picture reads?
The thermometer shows **110** °F
